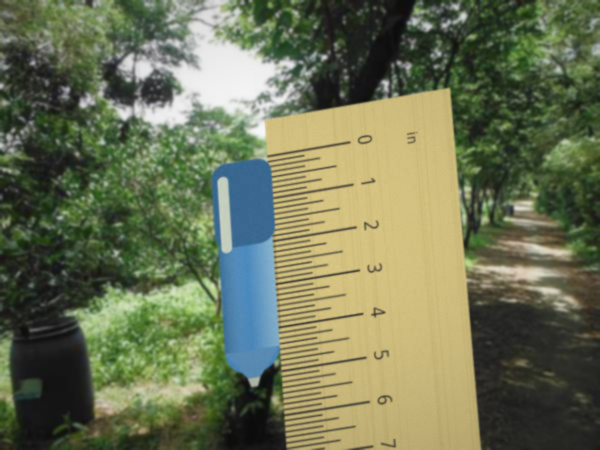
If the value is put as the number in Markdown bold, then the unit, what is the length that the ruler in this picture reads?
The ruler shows **5.25** in
